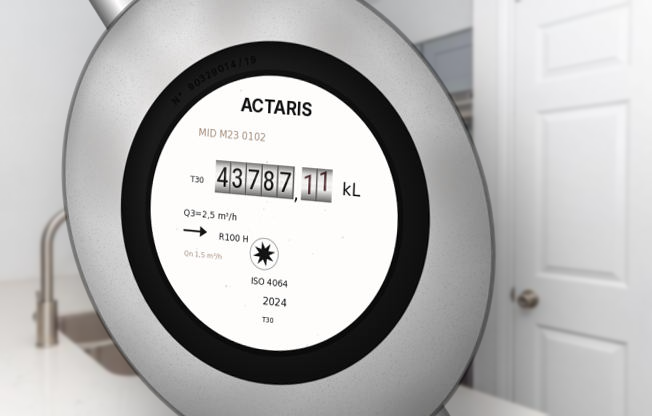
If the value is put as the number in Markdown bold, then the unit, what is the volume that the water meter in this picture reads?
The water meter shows **43787.11** kL
